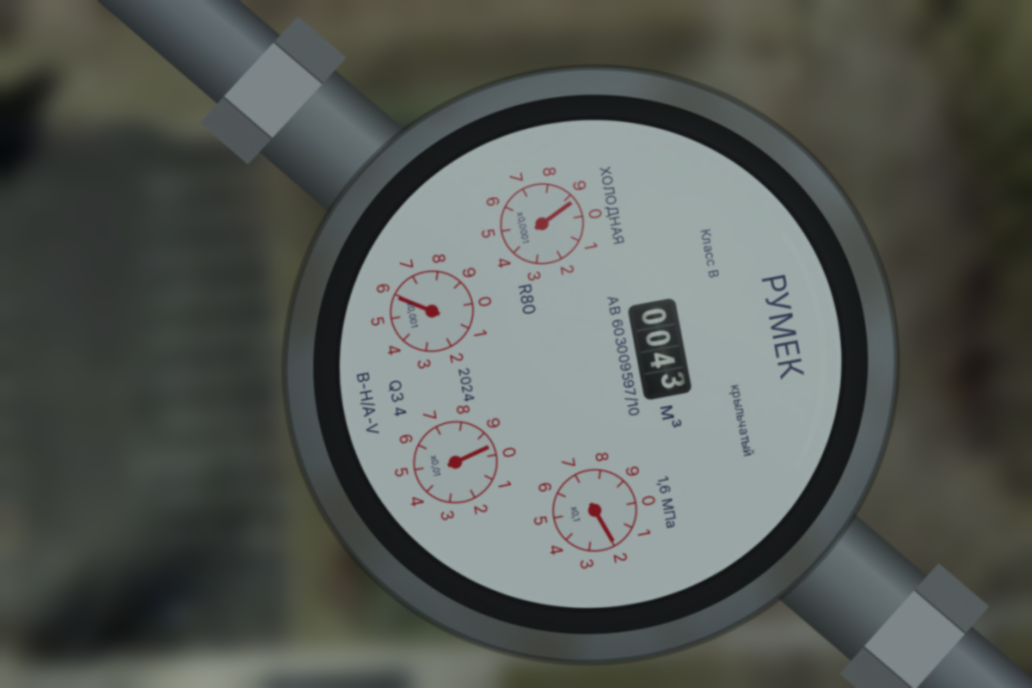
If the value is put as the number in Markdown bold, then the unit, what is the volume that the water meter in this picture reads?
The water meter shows **43.1959** m³
